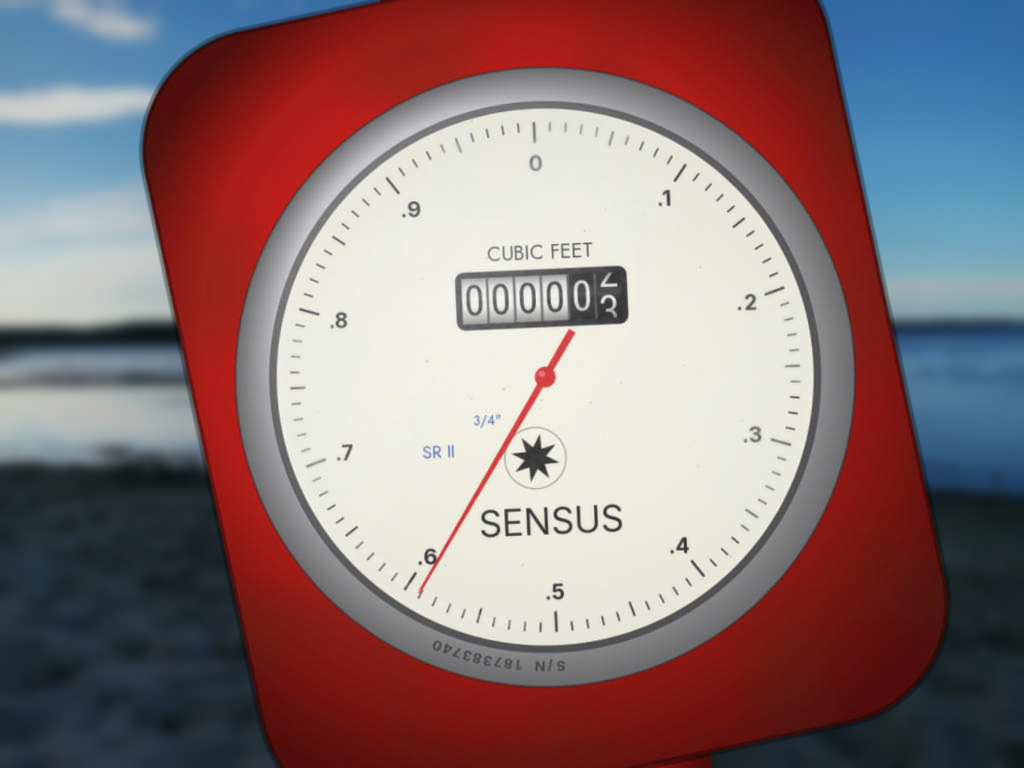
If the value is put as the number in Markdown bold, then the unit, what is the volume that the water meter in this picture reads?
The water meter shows **2.59** ft³
